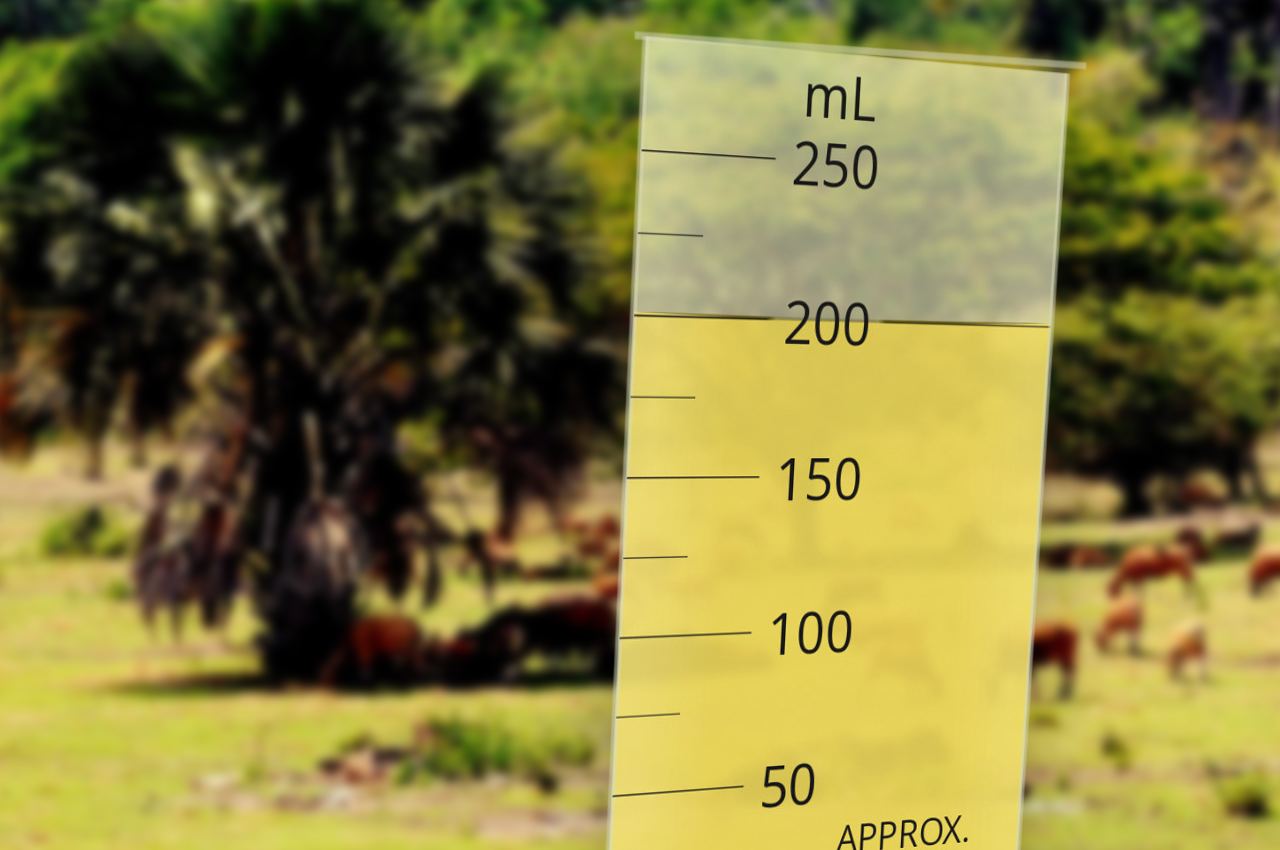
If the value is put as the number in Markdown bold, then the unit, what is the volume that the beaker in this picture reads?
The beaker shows **200** mL
